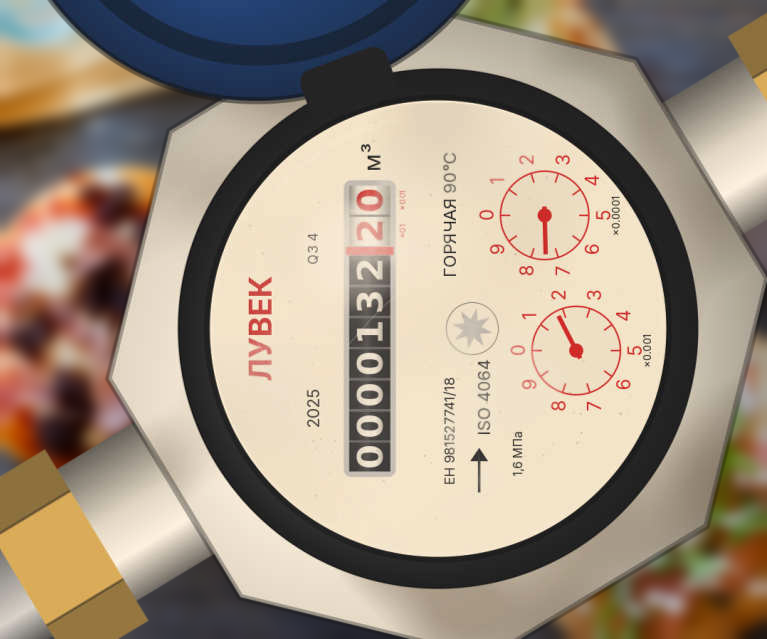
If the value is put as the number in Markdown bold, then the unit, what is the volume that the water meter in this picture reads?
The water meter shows **132.2017** m³
